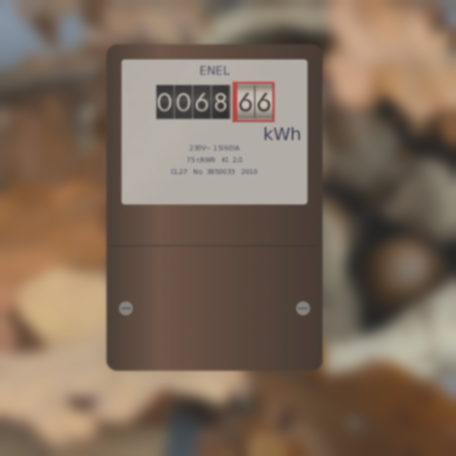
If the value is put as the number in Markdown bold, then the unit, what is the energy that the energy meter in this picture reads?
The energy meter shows **68.66** kWh
